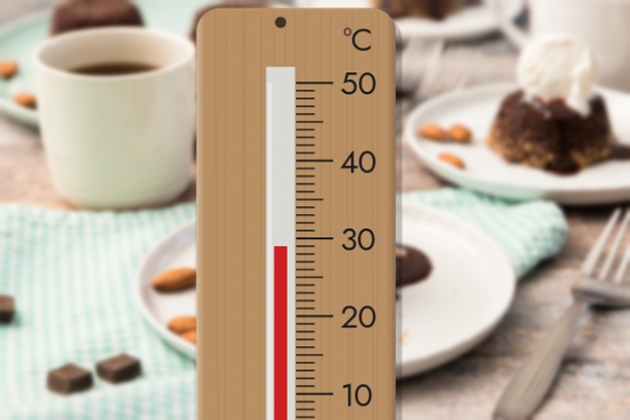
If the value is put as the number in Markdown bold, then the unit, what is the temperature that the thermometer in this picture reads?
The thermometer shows **29** °C
